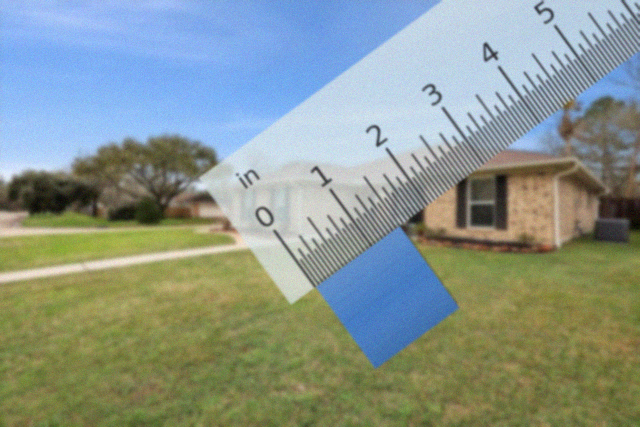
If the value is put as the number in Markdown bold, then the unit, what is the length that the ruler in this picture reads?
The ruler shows **1.5** in
